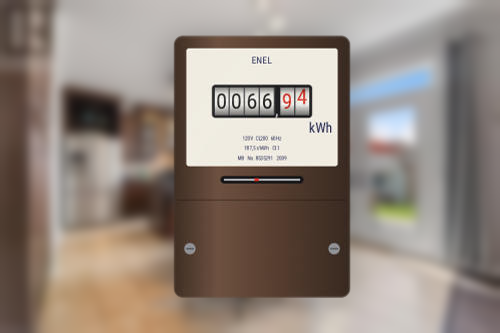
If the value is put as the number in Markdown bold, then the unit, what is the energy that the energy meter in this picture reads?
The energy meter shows **66.94** kWh
